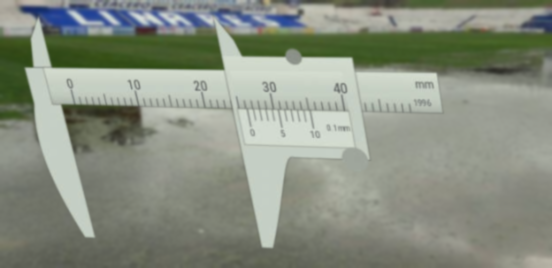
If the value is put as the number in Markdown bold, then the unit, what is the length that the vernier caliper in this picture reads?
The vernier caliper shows **26.2** mm
